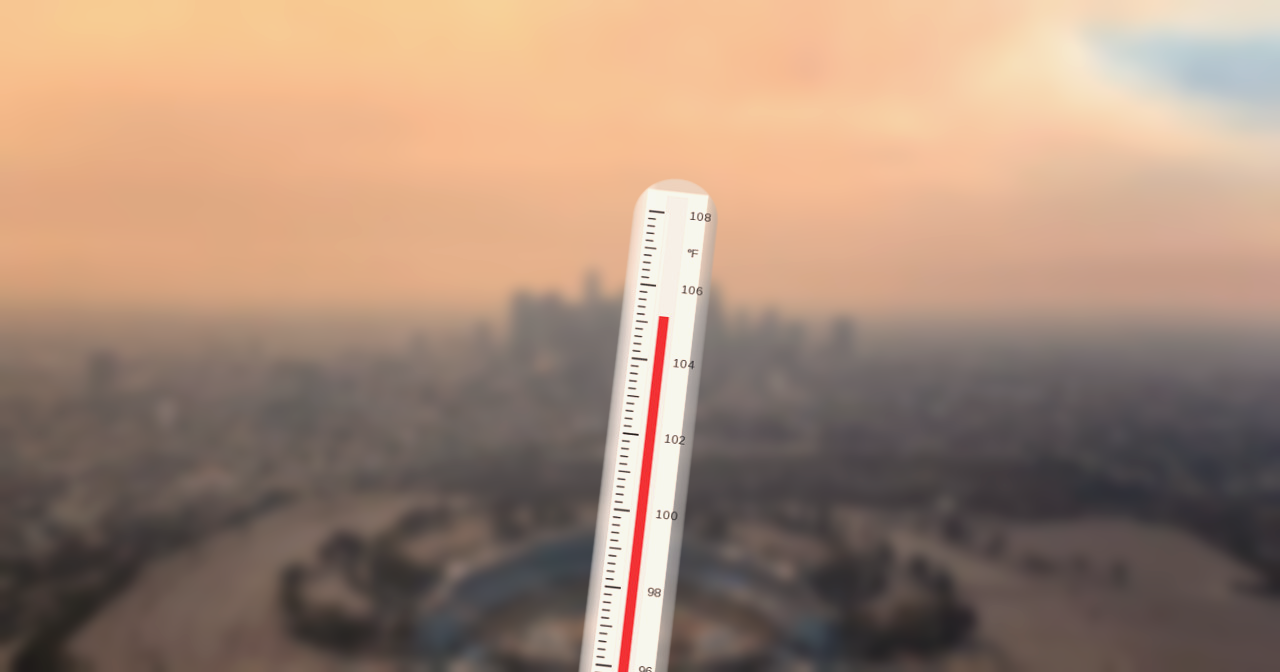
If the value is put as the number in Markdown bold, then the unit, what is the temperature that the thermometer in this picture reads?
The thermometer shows **105.2** °F
